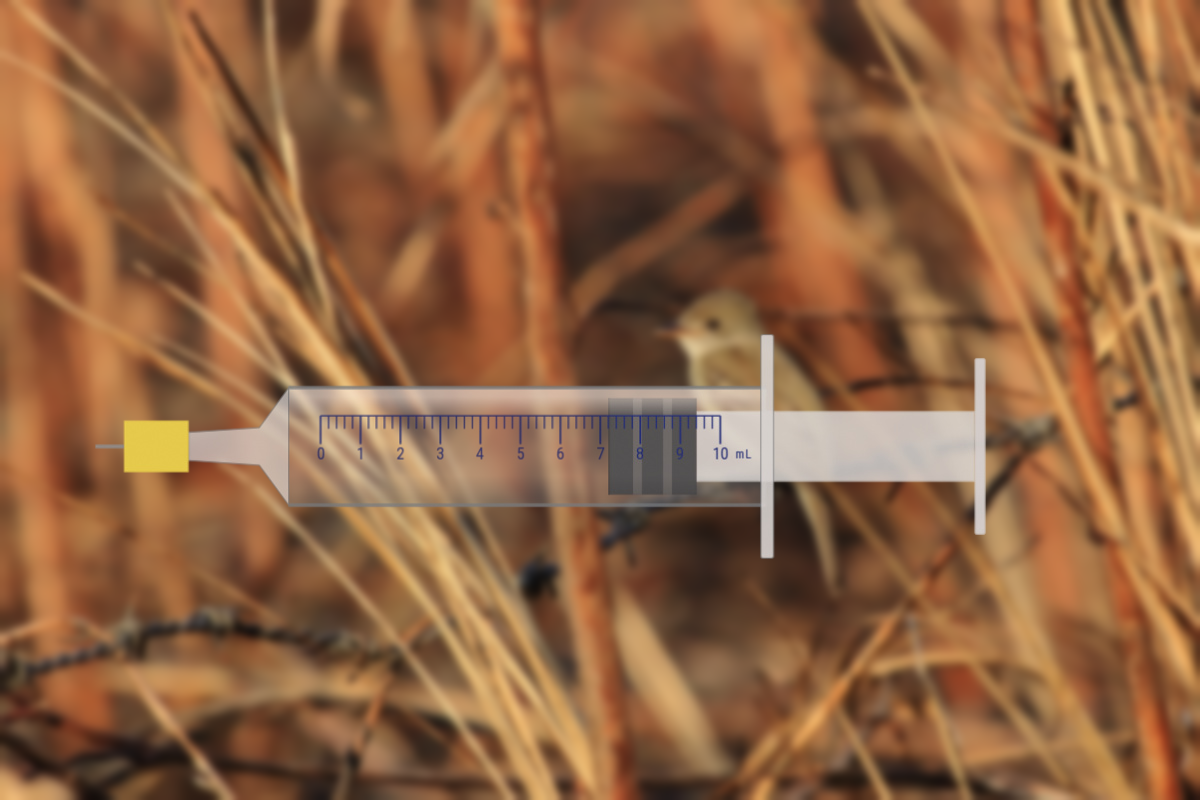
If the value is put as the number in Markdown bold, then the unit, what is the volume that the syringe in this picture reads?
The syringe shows **7.2** mL
